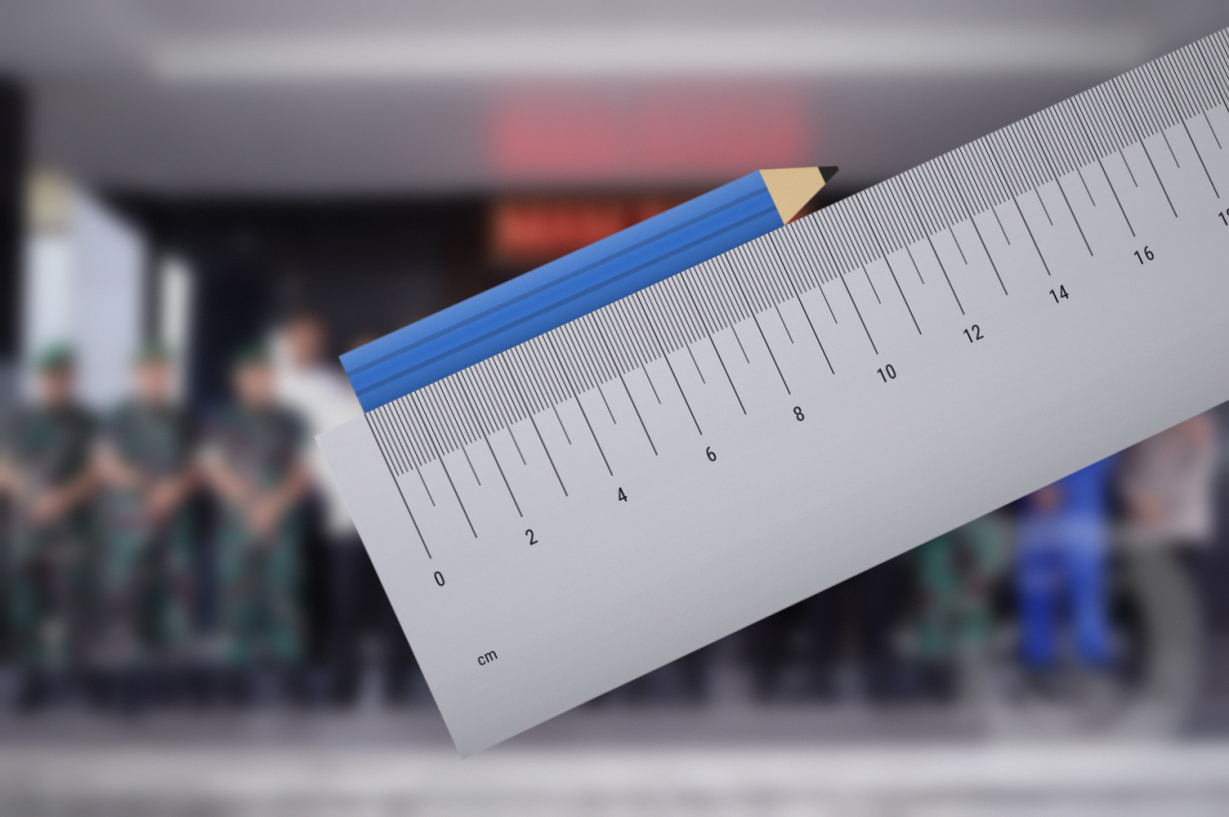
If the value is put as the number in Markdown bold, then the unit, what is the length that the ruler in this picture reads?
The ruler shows **10.9** cm
